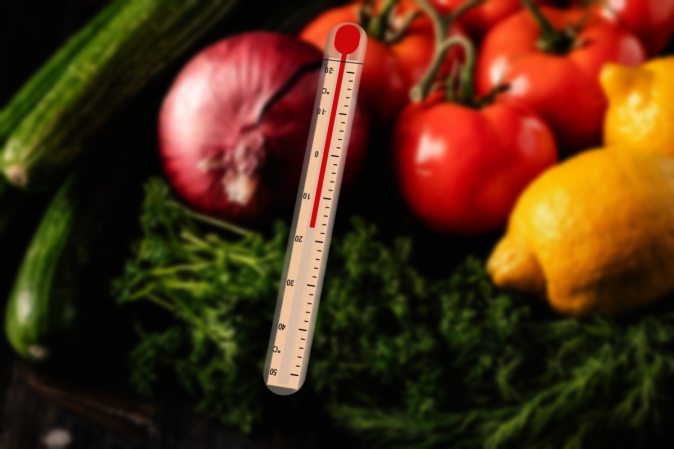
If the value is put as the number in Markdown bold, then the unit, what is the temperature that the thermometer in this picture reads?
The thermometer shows **17** °C
